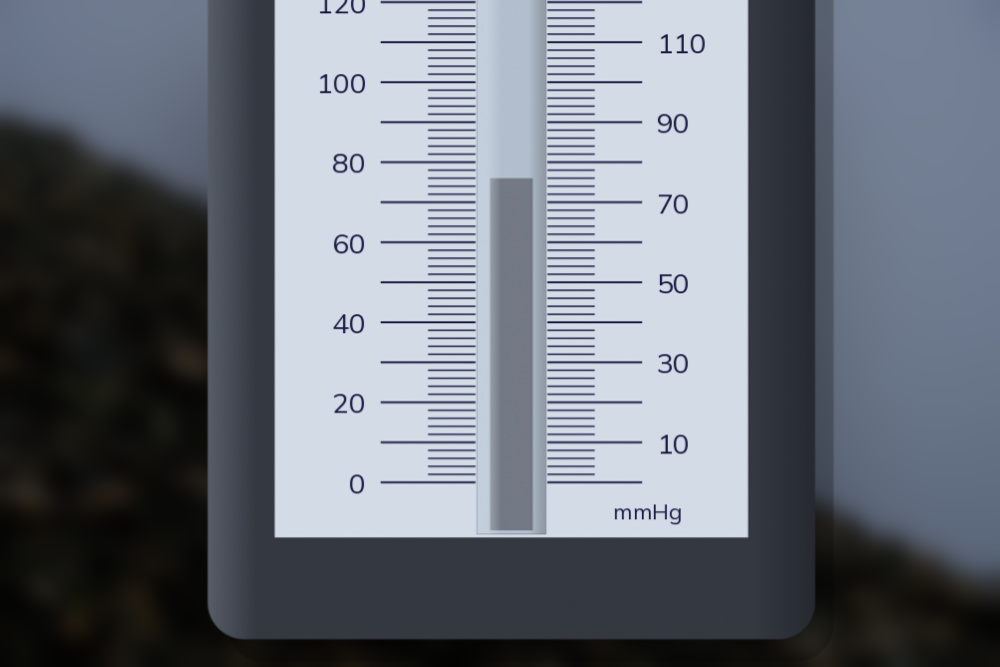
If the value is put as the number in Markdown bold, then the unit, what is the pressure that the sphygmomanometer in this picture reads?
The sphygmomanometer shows **76** mmHg
